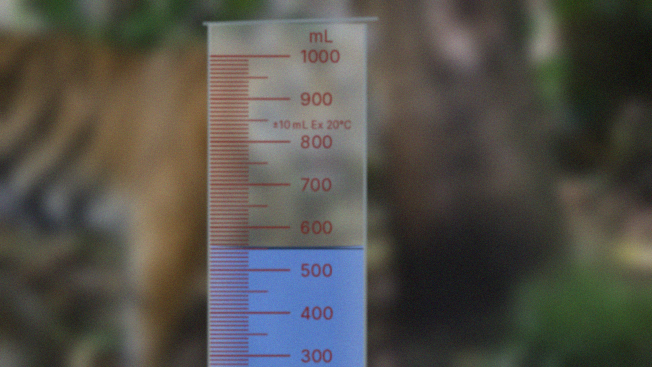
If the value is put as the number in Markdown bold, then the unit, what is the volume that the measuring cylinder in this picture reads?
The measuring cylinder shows **550** mL
